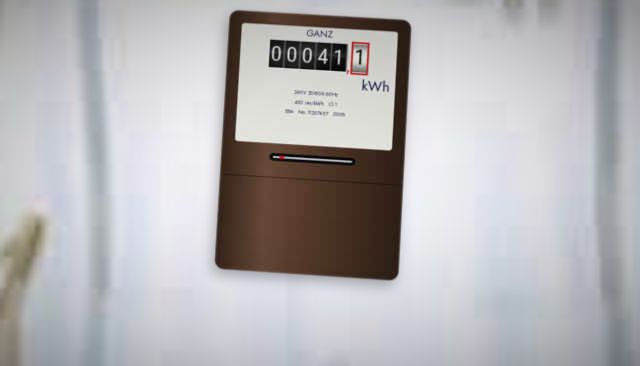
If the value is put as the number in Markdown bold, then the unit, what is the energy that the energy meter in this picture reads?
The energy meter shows **41.1** kWh
